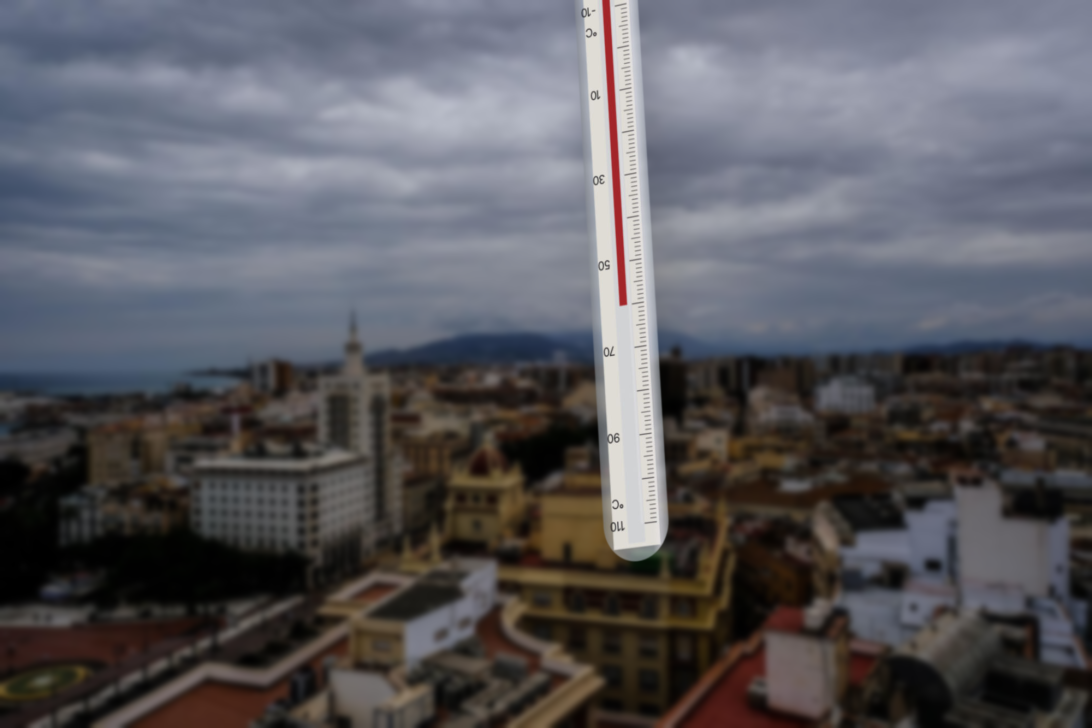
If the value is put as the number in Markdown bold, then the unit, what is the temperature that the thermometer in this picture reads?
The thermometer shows **60** °C
